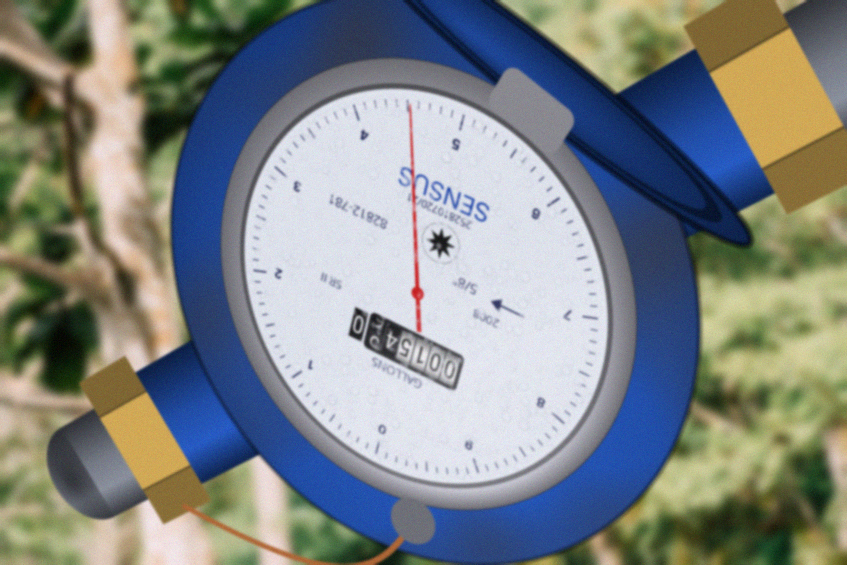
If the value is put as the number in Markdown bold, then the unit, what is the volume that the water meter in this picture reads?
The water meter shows **15454.5** gal
